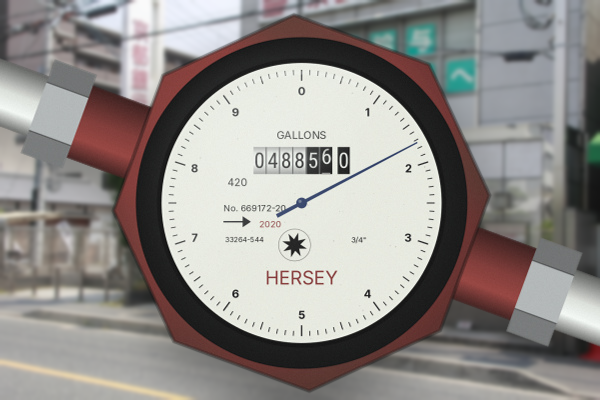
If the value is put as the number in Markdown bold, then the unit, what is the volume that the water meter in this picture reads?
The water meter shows **488561.7** gal
